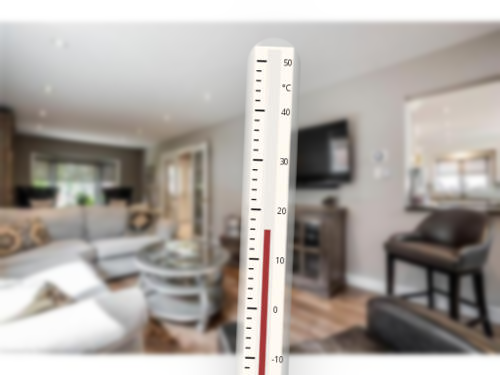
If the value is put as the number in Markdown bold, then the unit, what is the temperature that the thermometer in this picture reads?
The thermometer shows **16** °C
